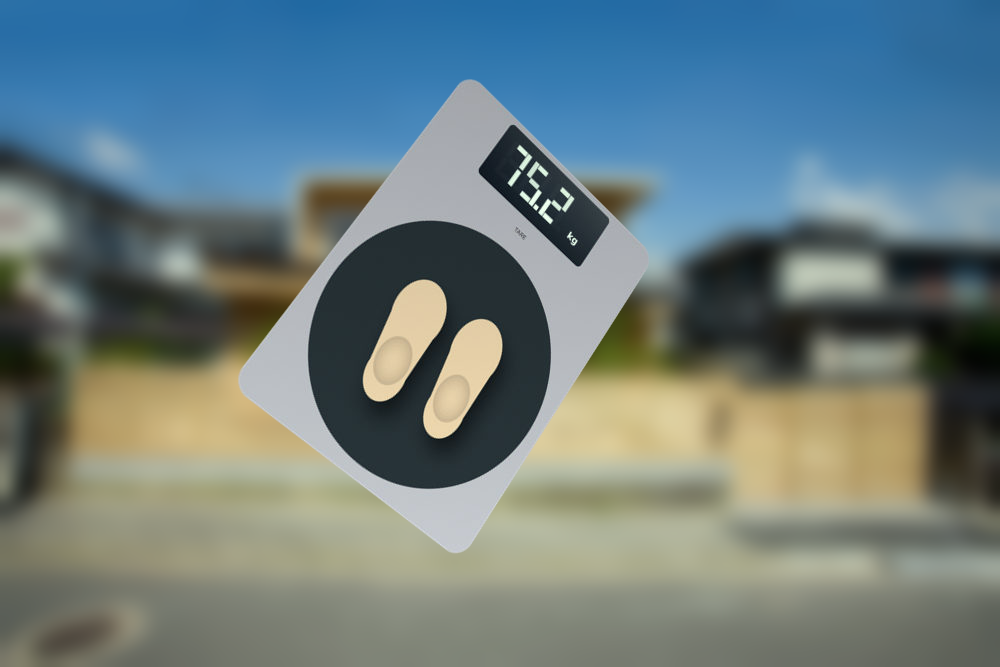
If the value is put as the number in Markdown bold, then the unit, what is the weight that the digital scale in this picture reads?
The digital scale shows **75.2** kg
